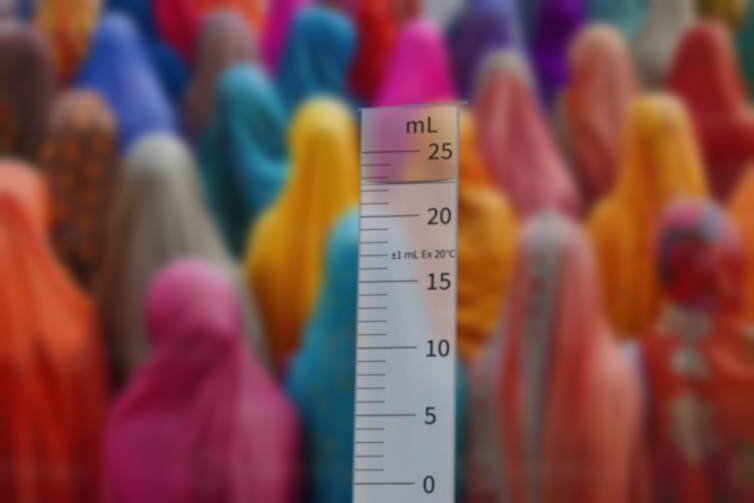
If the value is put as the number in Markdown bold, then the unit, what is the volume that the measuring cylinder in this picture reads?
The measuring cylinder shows **22.5** mL
